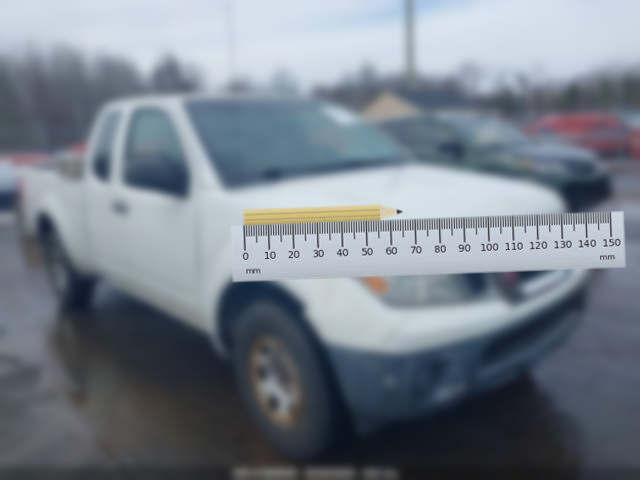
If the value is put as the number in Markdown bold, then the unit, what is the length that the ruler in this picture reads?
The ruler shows **65** mm
